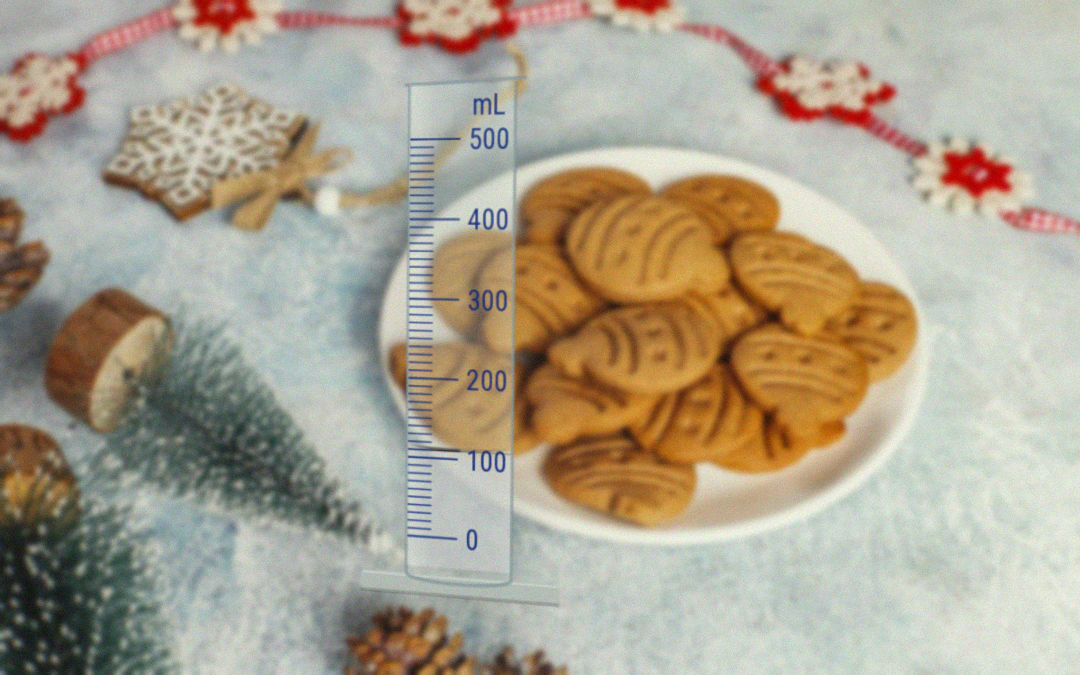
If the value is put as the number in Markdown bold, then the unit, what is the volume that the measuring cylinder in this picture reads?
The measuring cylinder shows **110** mL
